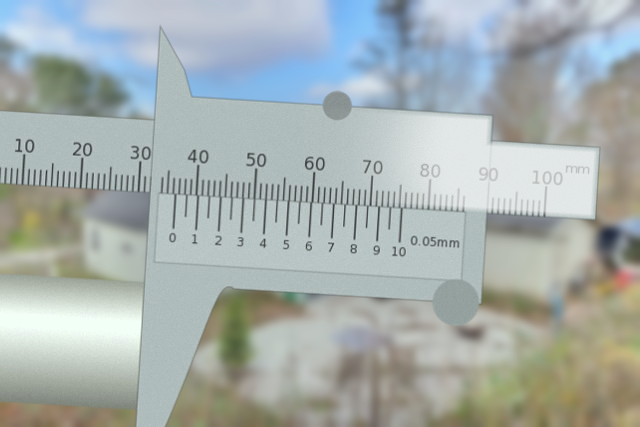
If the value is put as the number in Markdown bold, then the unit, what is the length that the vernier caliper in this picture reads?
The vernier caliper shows **36.4** mm
